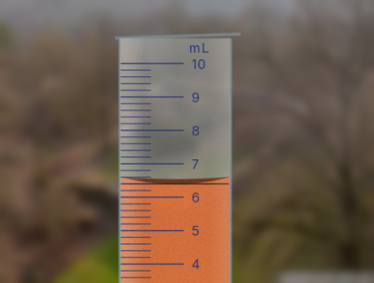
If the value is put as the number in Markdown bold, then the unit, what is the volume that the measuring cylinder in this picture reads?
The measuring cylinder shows **6.4** mL
